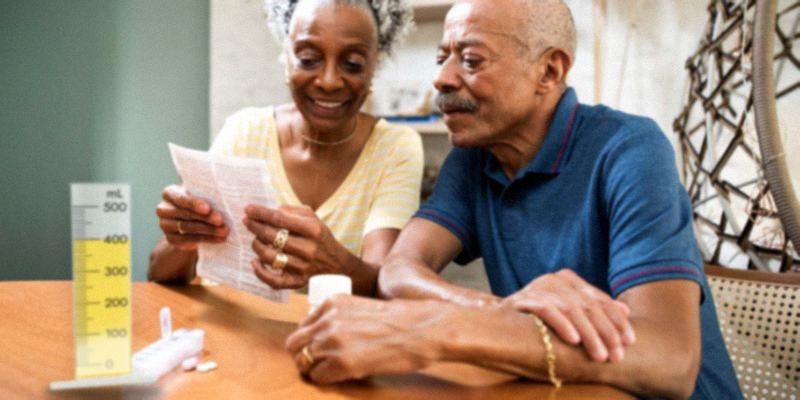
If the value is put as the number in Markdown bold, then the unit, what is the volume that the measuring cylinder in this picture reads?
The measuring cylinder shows **400** mL
